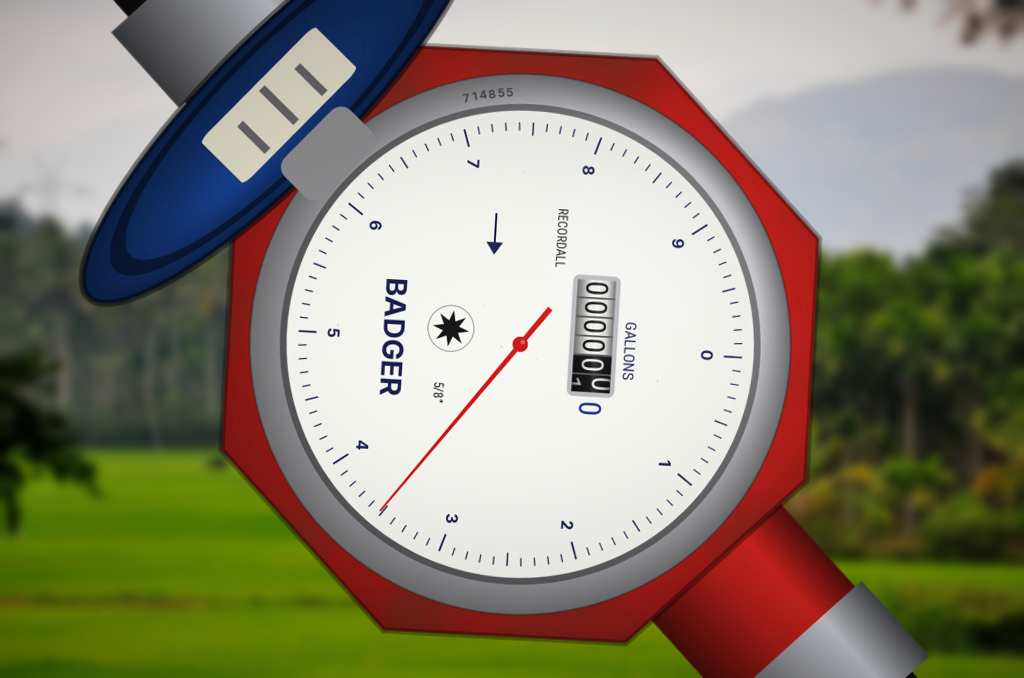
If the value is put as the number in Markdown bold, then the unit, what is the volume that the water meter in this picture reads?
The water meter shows **3.5** gal
